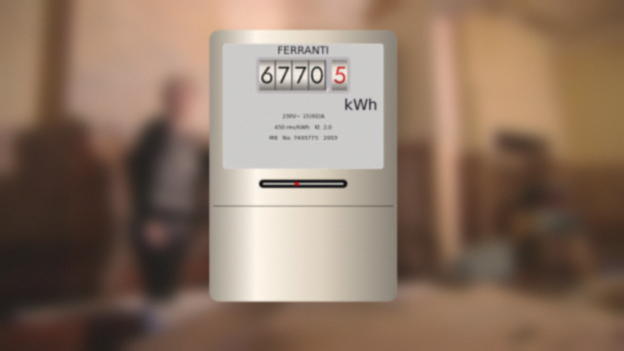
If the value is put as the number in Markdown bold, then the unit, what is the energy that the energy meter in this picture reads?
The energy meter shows **6770.5** kWh
